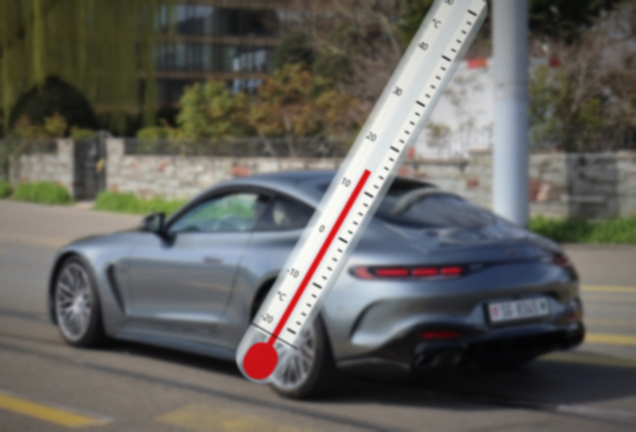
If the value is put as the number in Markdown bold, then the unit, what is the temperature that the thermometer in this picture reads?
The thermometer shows **14** °C
